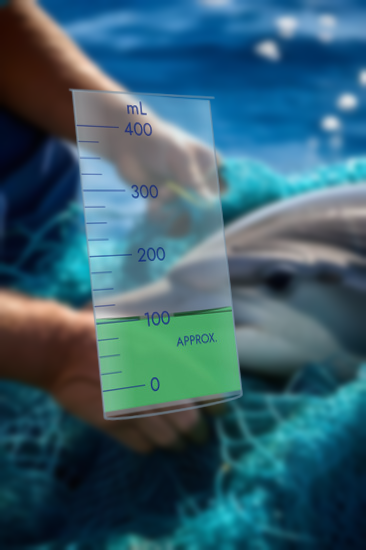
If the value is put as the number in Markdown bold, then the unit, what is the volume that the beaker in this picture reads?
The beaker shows **100** mL
